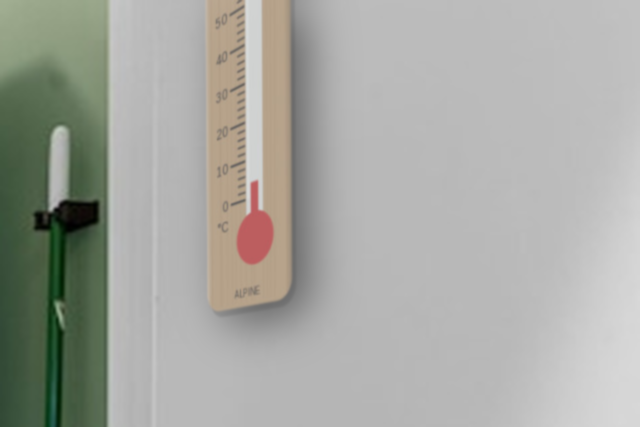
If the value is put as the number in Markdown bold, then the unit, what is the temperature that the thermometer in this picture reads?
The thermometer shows **4** °C
